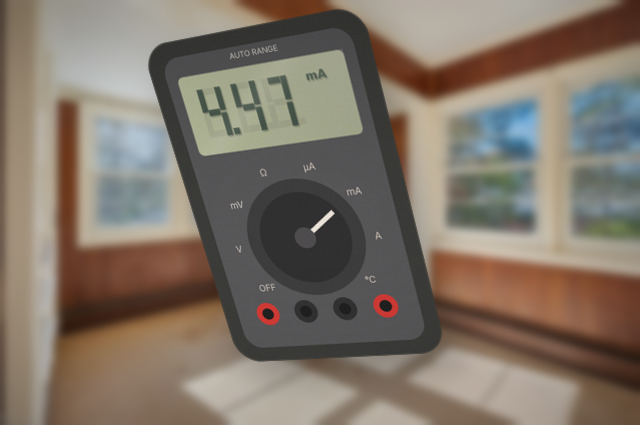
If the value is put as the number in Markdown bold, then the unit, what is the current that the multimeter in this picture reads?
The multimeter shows **4.47** mA
